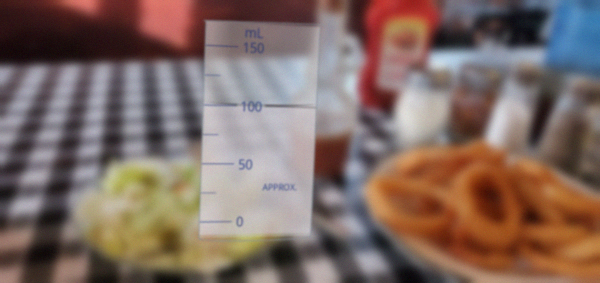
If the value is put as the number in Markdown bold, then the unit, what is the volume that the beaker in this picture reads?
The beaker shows **100** mL
